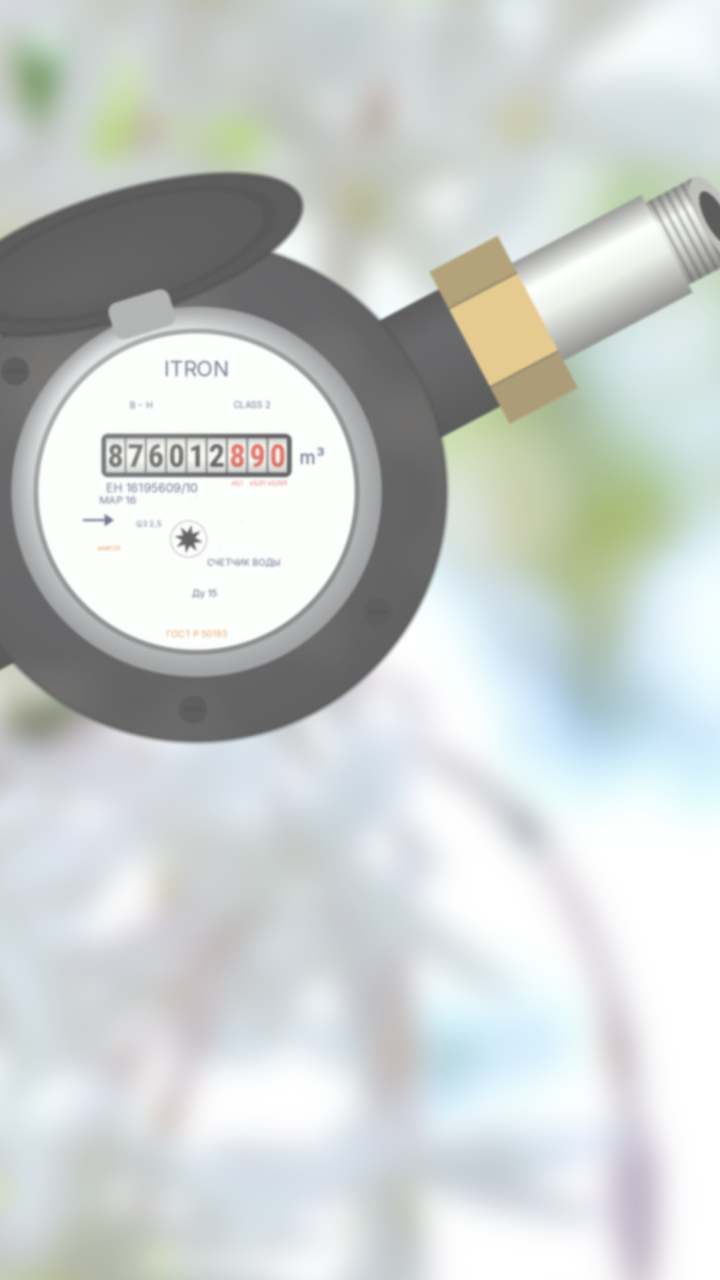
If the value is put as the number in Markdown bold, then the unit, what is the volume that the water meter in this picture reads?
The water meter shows **876012.890** m³
